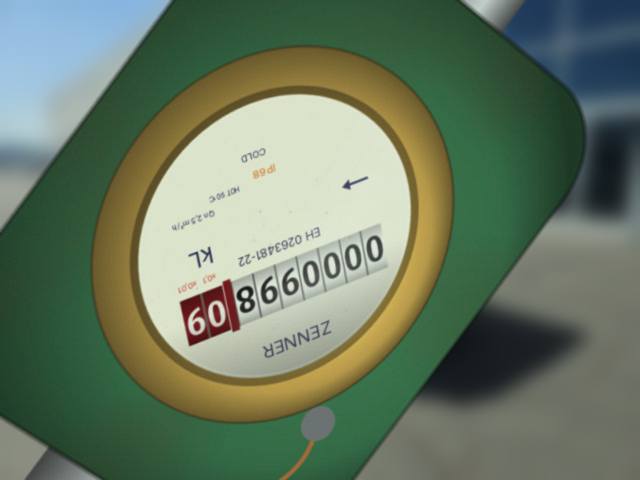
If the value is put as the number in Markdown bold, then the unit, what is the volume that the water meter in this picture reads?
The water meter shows **998.09** kL
